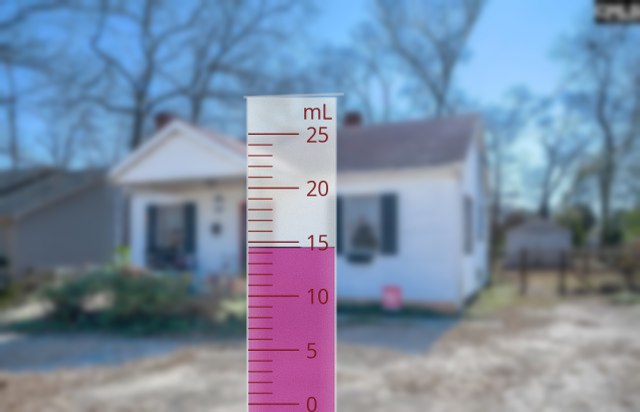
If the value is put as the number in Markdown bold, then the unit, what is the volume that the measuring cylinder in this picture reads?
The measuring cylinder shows **14.5** mL
